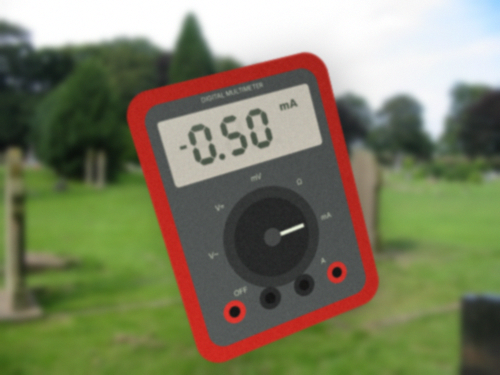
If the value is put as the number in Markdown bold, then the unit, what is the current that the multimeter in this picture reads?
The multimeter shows **-0.50** mA
